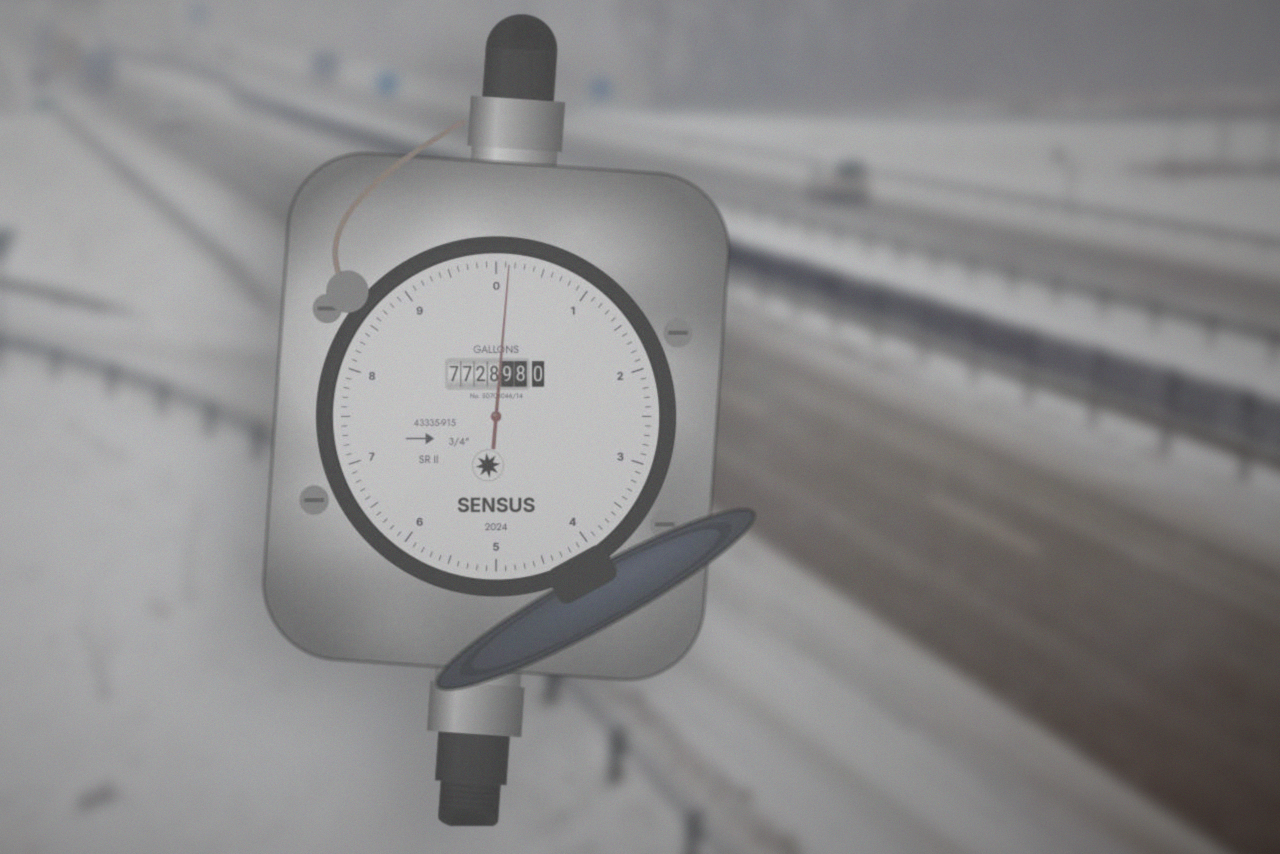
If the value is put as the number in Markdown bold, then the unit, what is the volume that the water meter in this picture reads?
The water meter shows **7728980.1** gal
